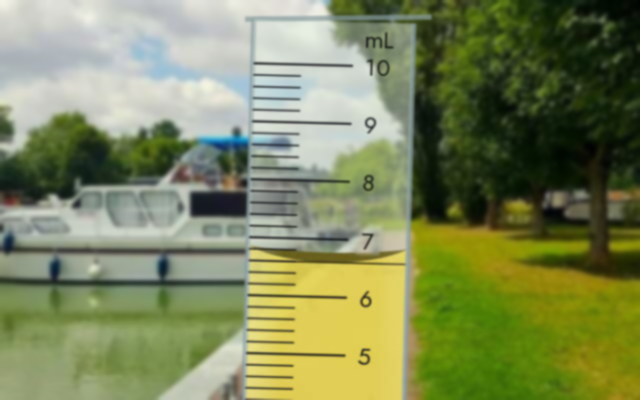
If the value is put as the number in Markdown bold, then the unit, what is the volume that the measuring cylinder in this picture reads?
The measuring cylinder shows **6.6** mL
